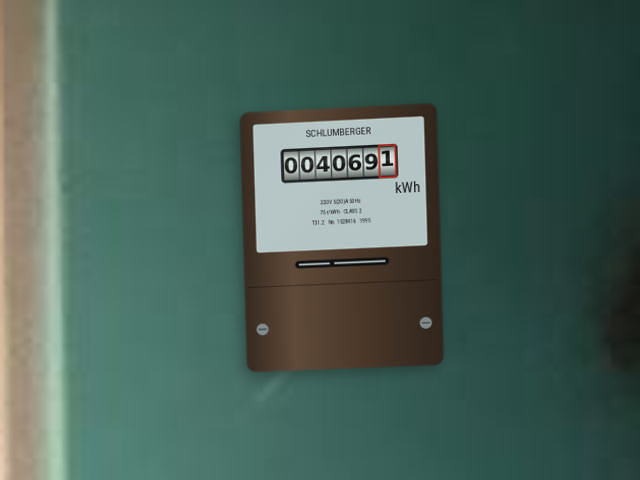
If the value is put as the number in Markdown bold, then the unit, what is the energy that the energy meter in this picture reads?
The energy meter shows **4069.1** kWh
